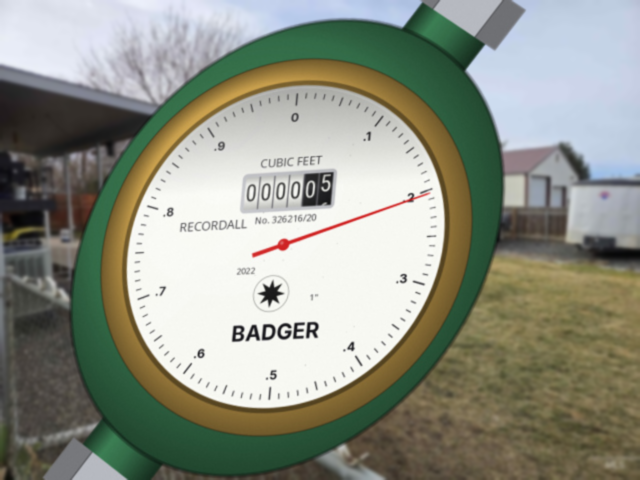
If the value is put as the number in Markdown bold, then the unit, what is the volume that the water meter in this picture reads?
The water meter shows **5.20** ft³
